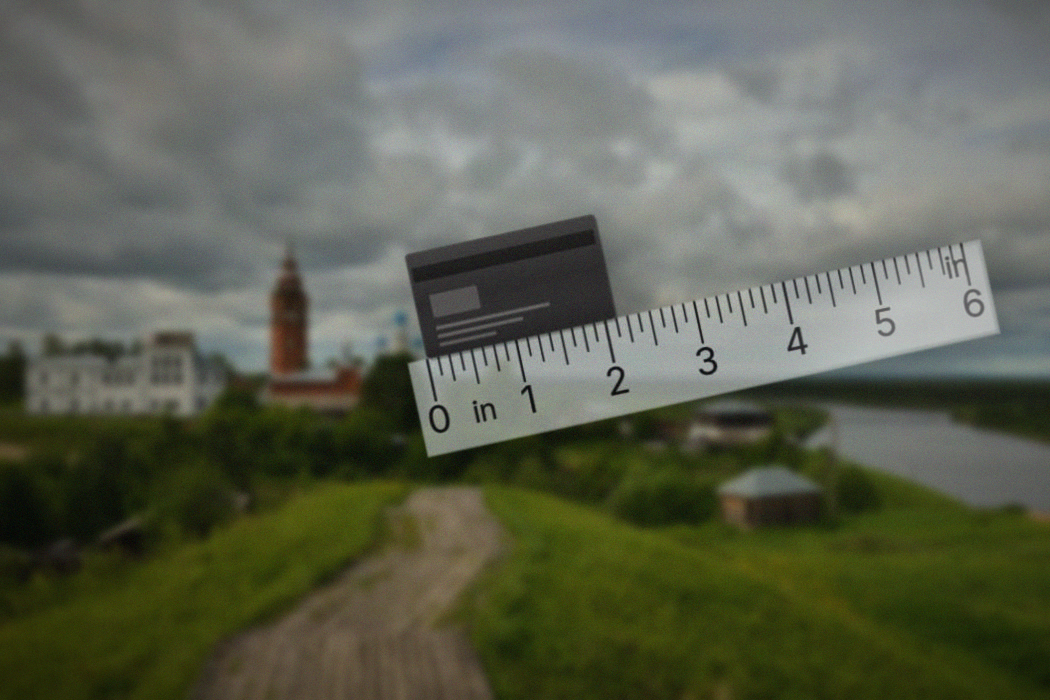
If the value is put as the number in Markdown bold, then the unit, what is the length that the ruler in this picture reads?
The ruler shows **2.125** in
